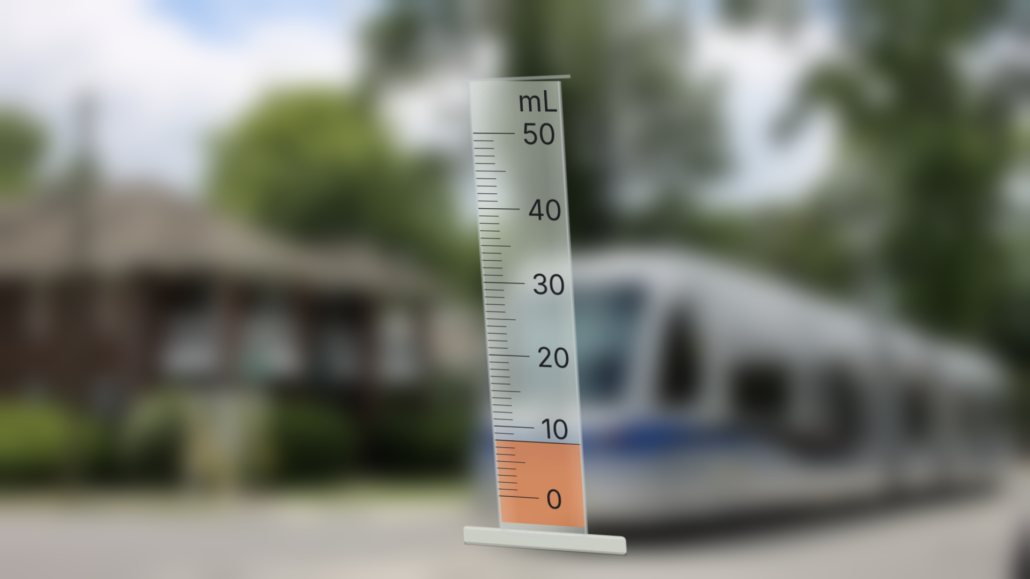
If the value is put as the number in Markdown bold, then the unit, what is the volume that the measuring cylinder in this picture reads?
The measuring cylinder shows **8** mL
